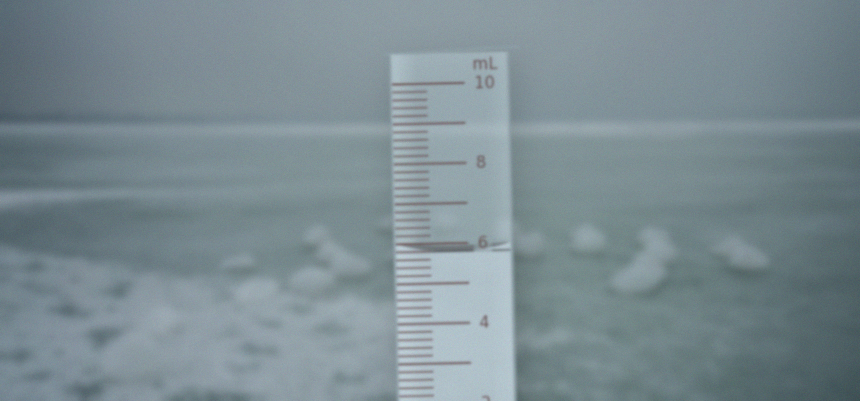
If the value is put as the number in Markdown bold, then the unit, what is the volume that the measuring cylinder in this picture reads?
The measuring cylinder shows **5.8** mL
